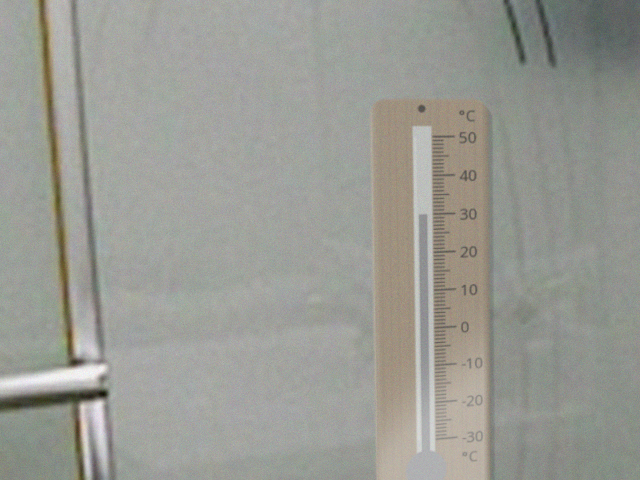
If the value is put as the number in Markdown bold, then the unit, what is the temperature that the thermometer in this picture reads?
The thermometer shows **30** °C
